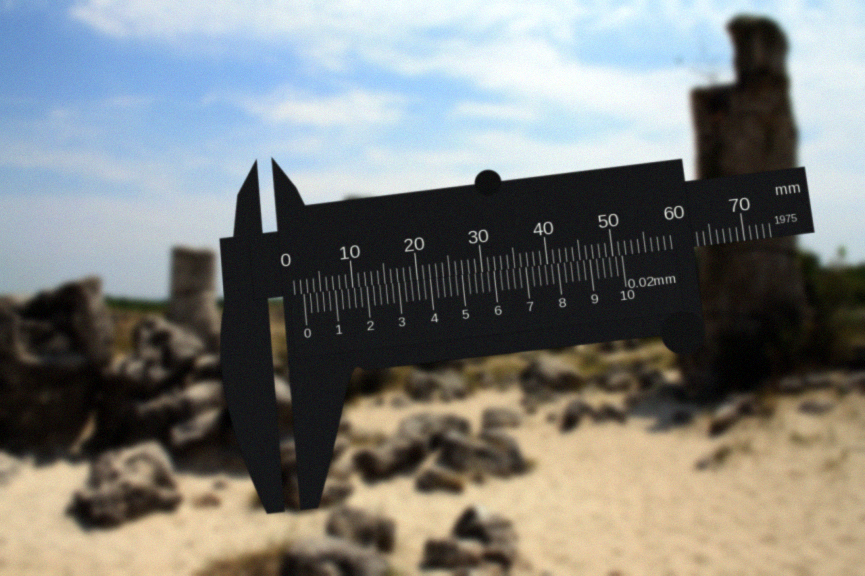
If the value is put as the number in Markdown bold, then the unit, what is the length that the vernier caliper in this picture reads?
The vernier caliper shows **2.4** mm
